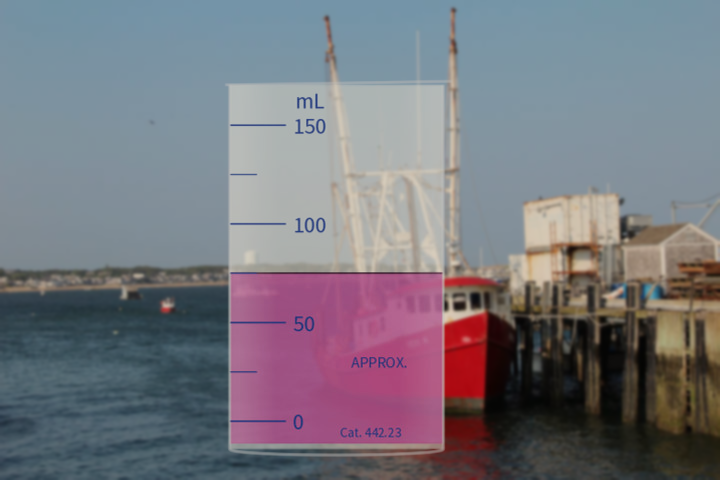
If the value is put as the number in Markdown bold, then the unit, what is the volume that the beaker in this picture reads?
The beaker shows **75** mL
